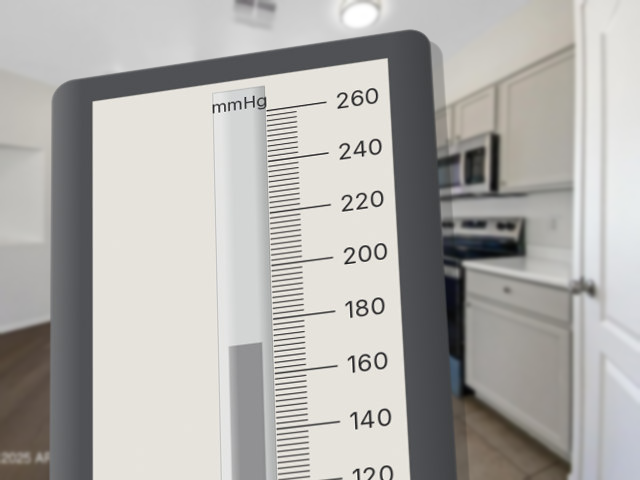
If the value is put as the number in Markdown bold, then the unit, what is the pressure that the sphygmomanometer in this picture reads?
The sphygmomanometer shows **172** mmHg
